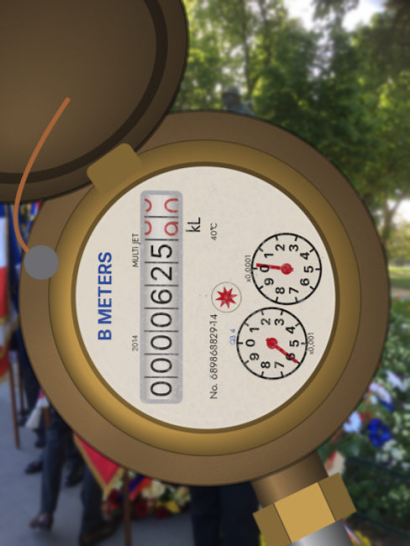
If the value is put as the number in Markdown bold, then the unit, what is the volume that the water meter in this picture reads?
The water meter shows **625.8960** kL
